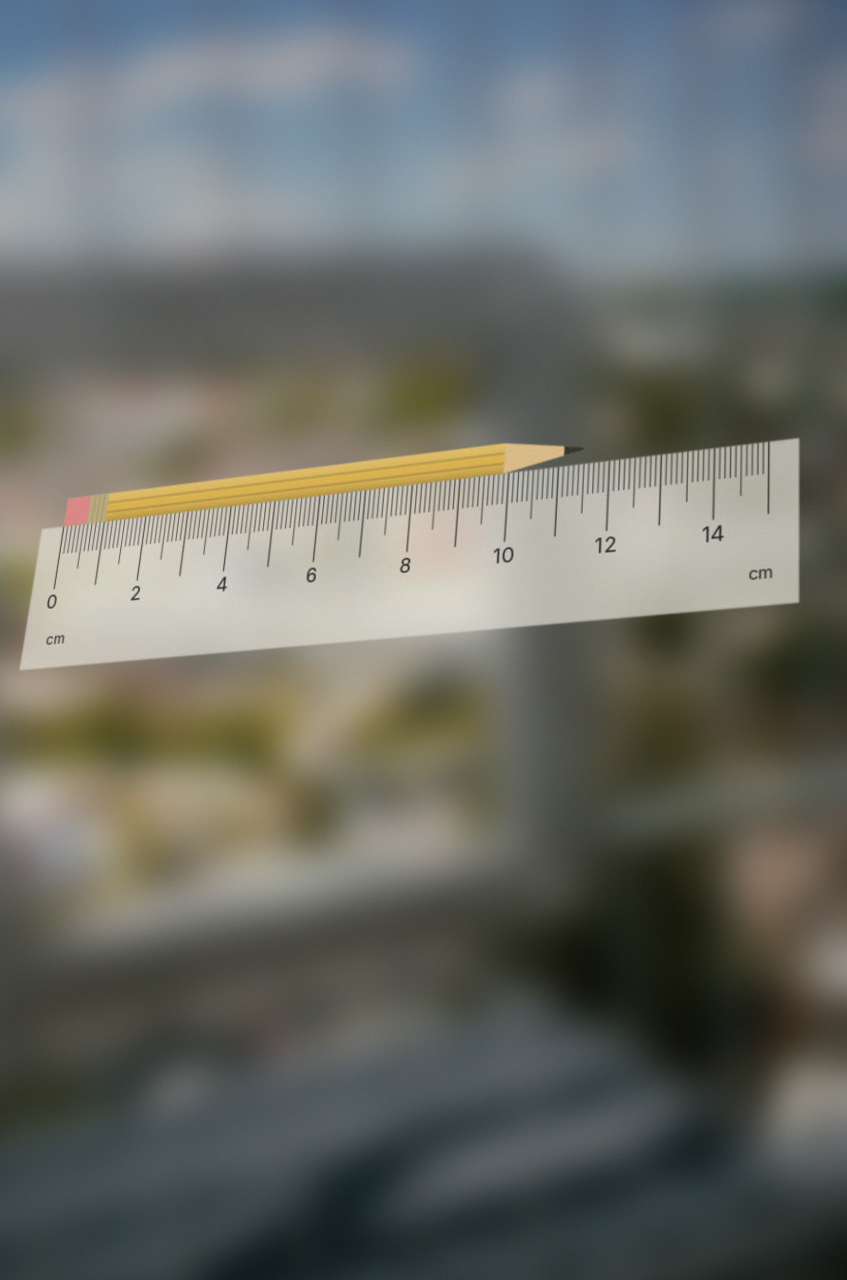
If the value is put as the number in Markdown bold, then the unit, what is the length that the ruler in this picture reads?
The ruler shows **11.5** cm
